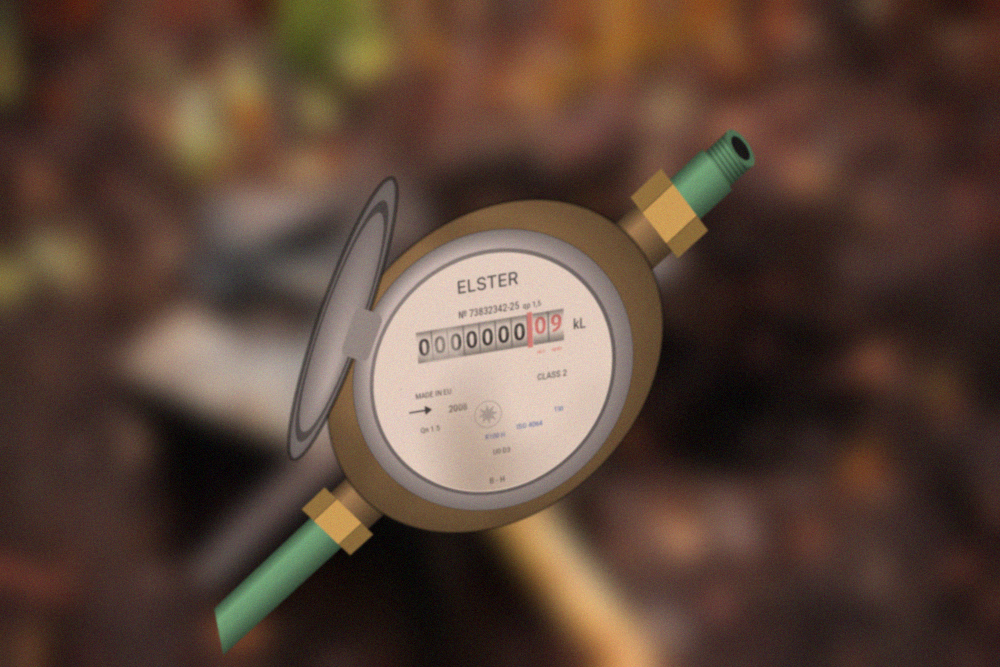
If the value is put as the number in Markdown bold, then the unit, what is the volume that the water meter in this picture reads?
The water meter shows **0.09** kL
